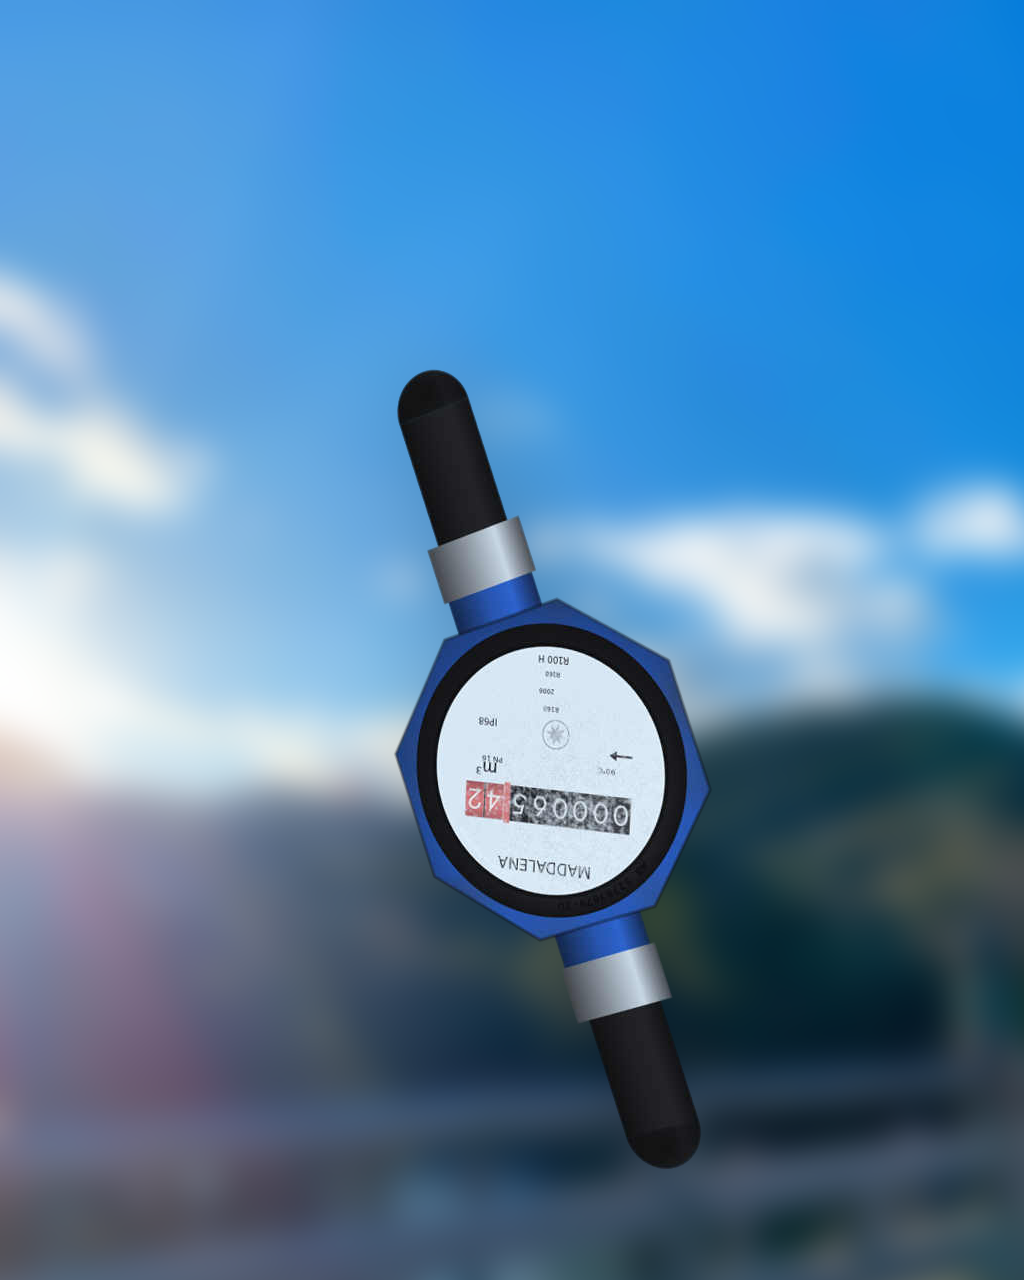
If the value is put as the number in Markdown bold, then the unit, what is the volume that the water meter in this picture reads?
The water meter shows **65.42** m³
